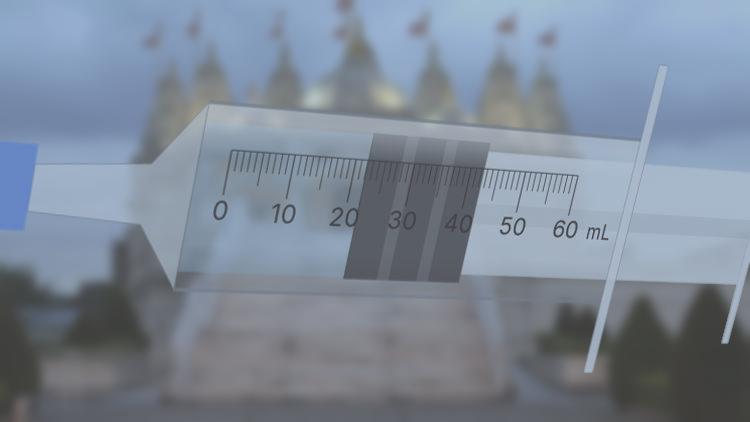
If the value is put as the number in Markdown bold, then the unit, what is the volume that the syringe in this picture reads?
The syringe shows **22** mL
